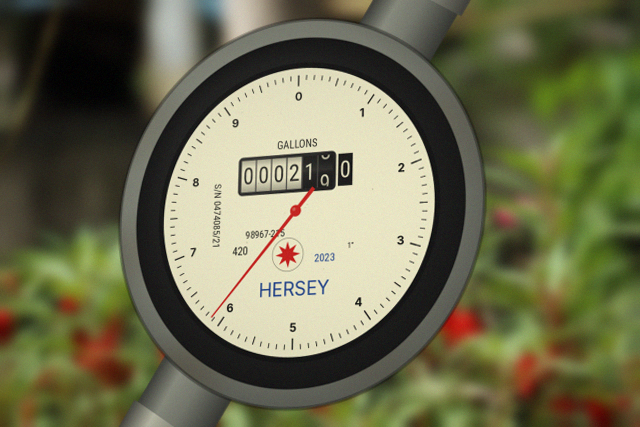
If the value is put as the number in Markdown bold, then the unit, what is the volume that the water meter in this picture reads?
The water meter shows **2186.1** gal
